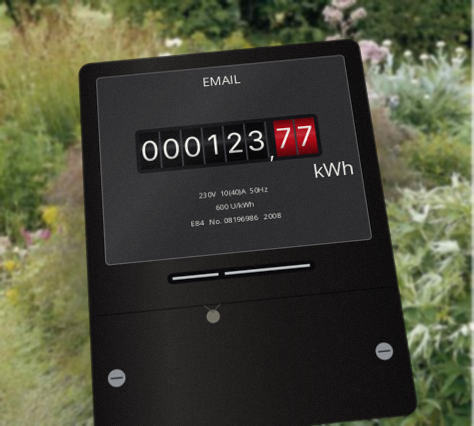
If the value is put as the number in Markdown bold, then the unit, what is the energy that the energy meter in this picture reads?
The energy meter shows **123.77** kWh
